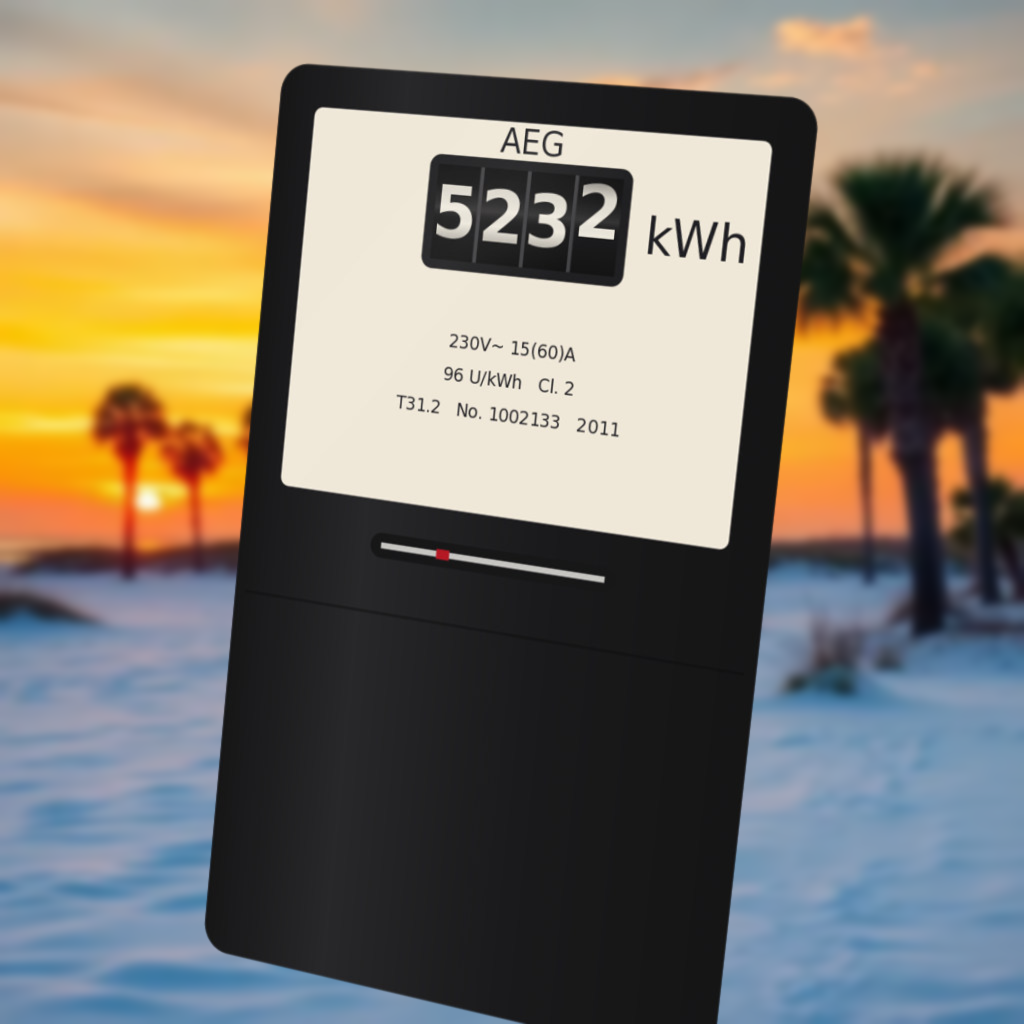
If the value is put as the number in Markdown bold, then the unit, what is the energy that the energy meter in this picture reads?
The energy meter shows **5232** kWh
